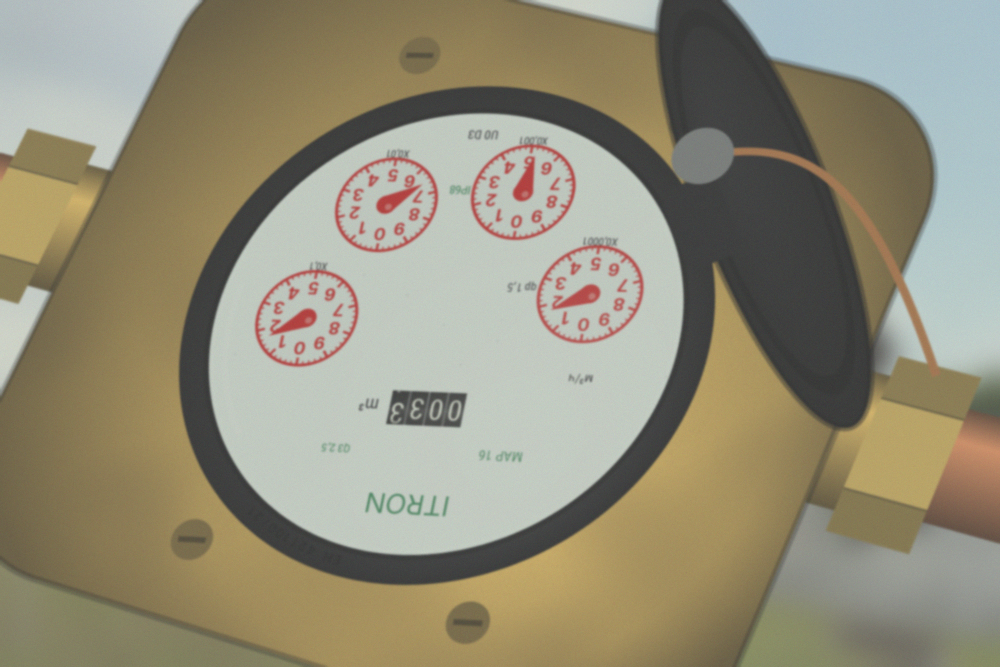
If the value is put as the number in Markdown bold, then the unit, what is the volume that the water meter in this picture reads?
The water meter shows **33.1651** m³
